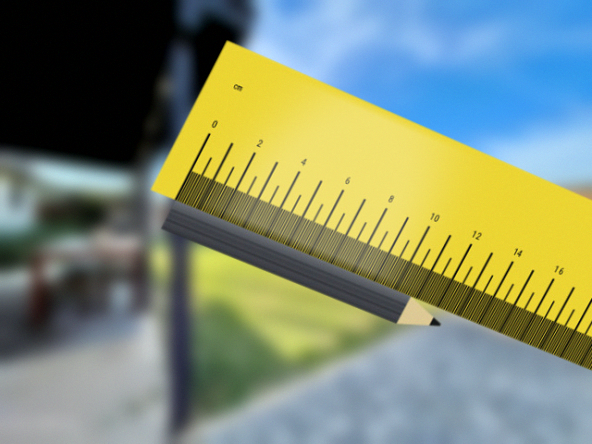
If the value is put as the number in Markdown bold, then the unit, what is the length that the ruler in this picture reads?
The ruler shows **12.5** cm
